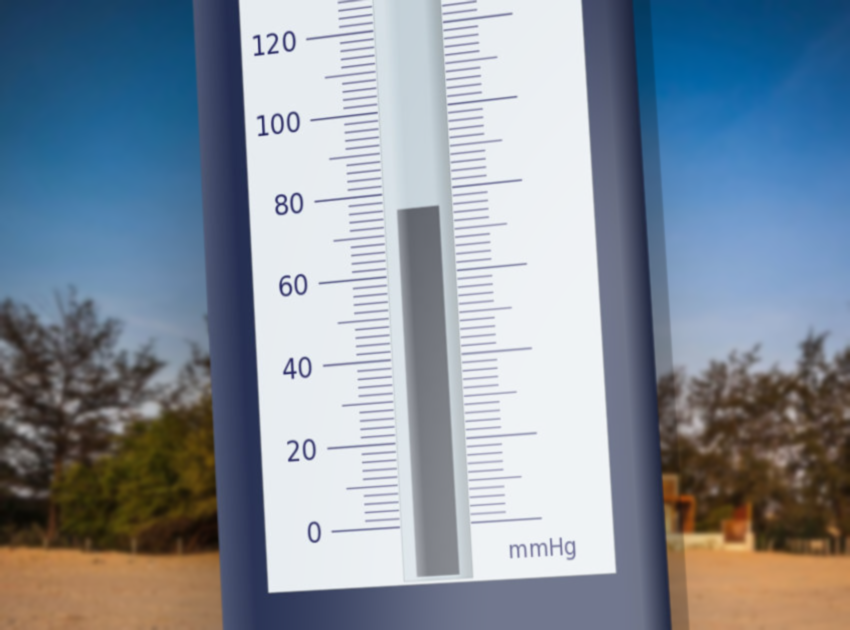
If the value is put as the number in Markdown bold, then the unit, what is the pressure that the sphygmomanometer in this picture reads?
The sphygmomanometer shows **76** mmHg
